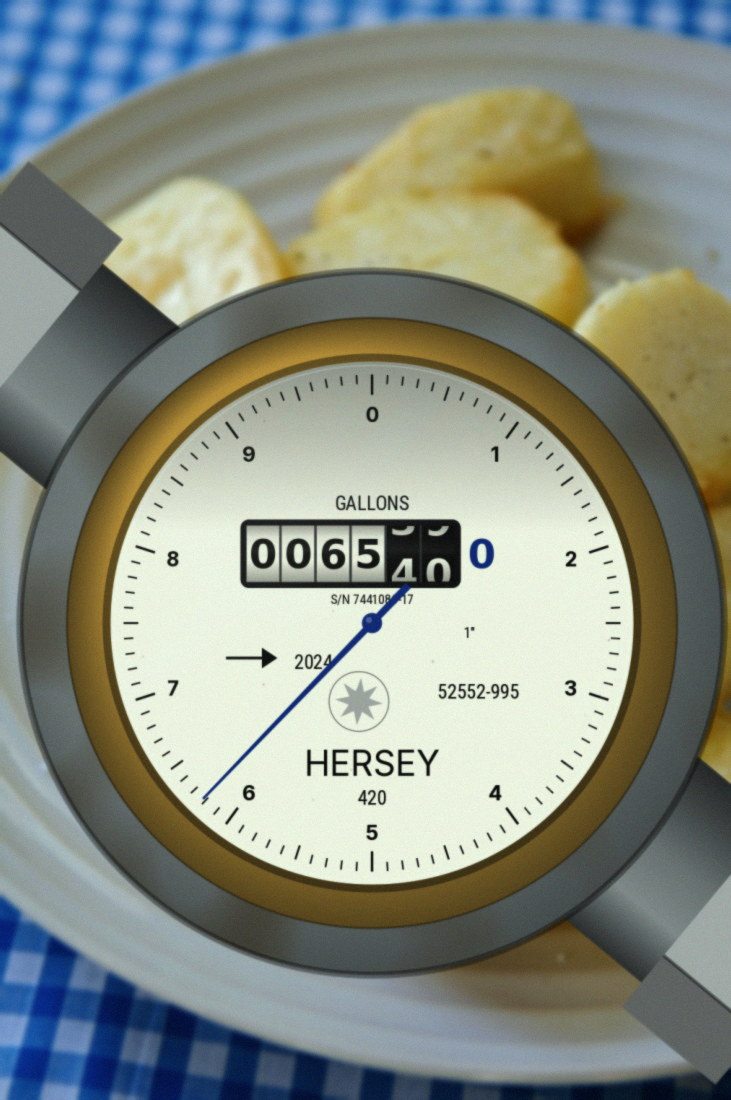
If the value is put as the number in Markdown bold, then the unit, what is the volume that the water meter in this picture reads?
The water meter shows **65396.2** gal
